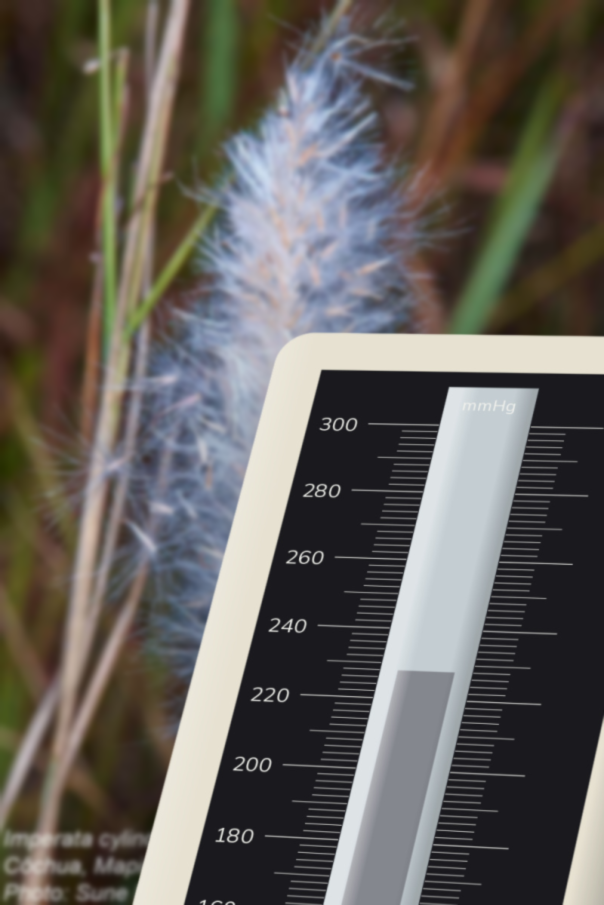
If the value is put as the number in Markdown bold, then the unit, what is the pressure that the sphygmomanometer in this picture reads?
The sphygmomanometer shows **228** mmHg
